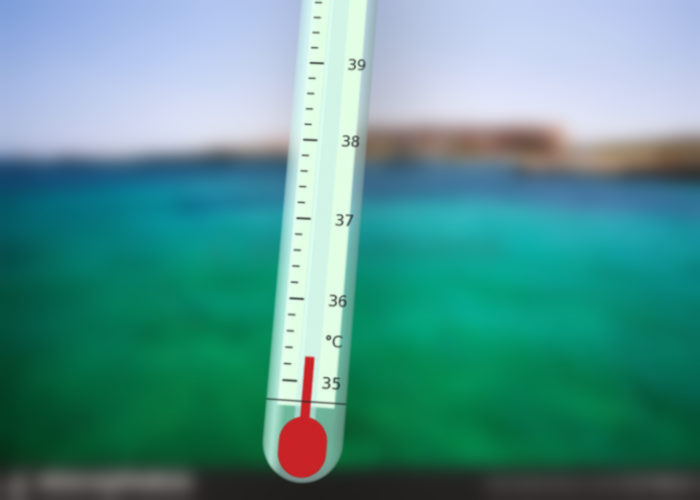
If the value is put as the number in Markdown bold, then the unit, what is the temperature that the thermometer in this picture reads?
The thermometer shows **35.3** °C
